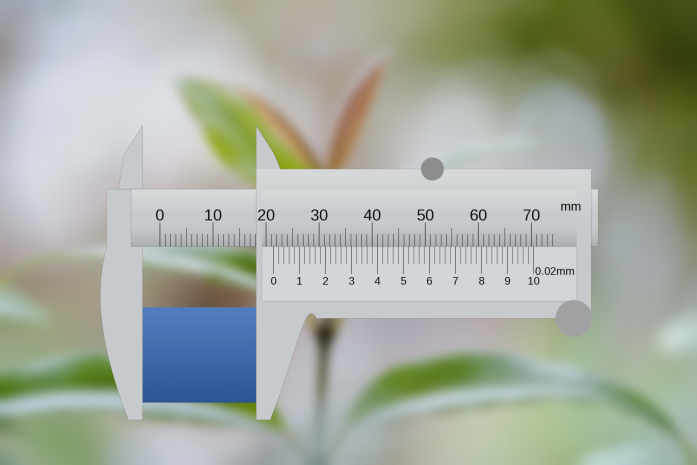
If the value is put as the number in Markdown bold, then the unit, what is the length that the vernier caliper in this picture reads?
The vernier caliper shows **21.4** mm
